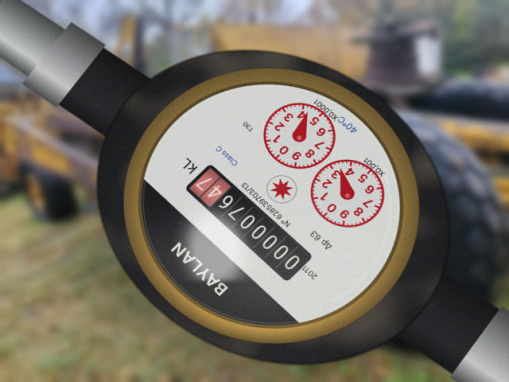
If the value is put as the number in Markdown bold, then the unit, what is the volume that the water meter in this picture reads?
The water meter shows **76.4734** kL
